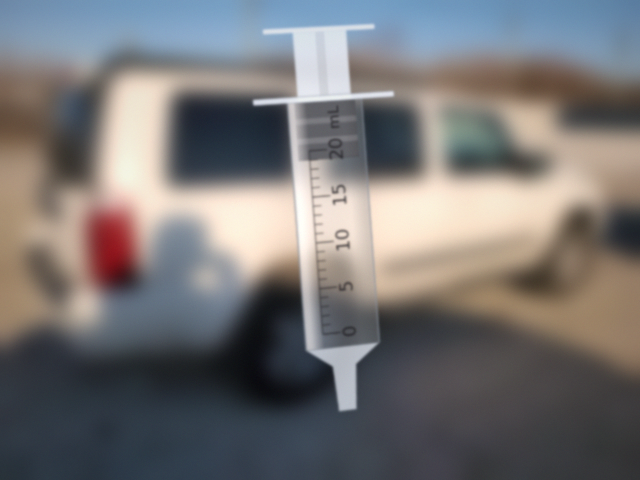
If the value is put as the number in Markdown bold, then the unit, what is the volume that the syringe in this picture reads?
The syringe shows **19** mL
